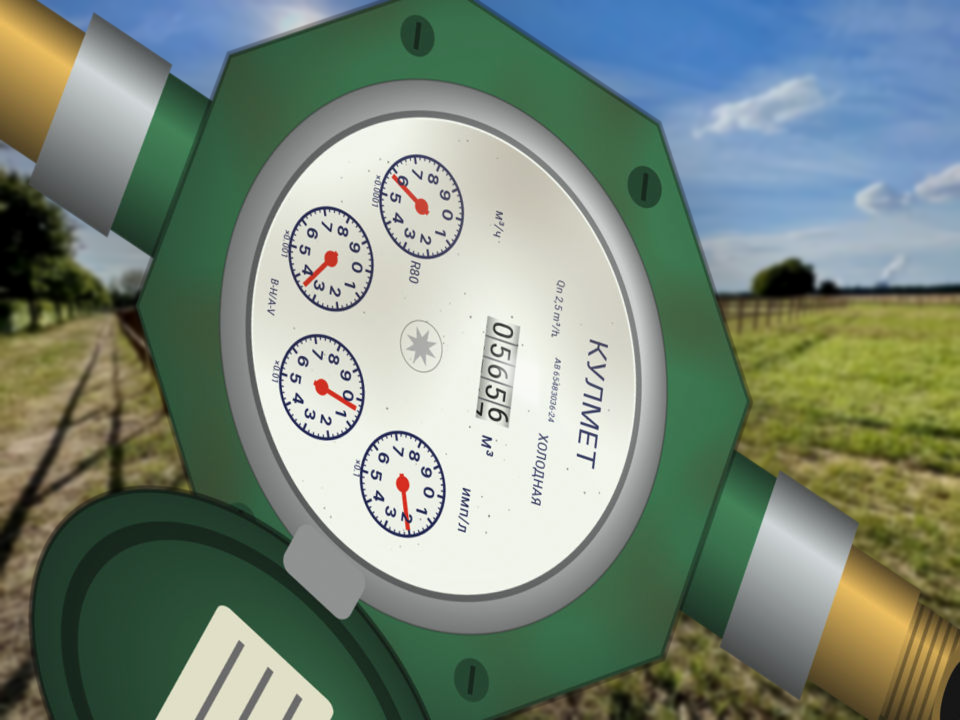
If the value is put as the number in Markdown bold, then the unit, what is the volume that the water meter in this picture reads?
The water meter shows **5656.2035** m³
